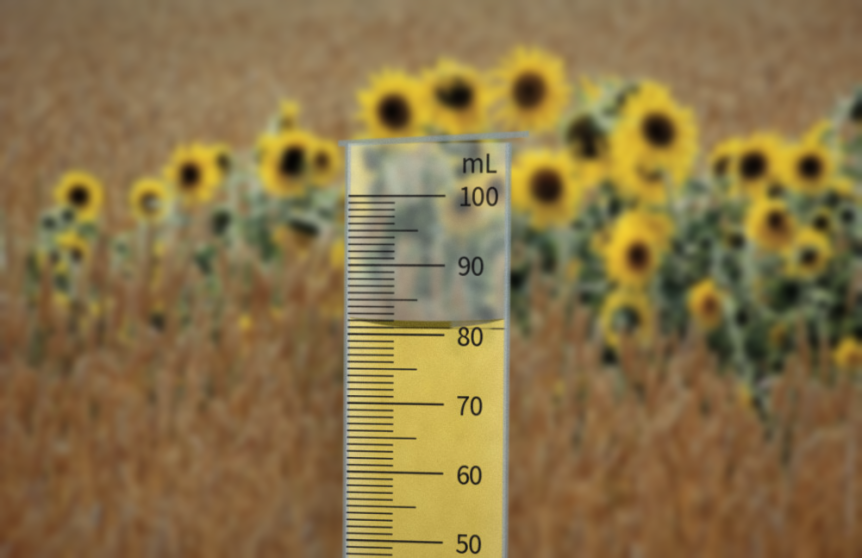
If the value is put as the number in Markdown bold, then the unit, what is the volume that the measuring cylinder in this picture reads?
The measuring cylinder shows **81** mL
